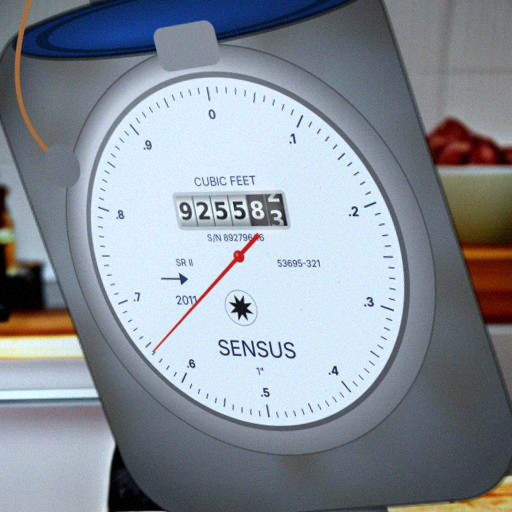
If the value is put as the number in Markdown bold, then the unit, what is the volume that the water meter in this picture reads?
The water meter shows **925582.64** ft³
